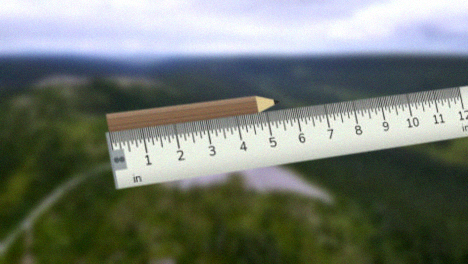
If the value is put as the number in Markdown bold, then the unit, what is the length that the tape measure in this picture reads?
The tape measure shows **5.5** in
